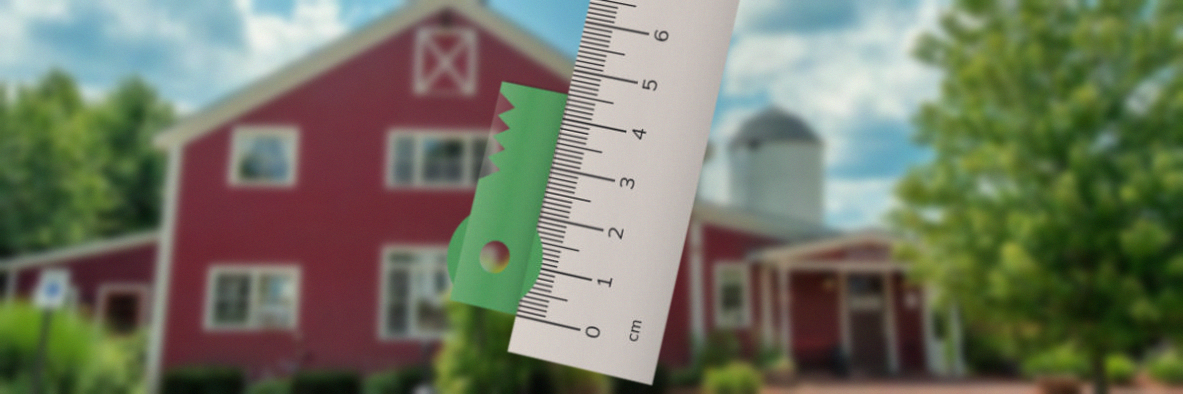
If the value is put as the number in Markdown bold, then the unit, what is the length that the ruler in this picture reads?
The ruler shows **4.5** cm
